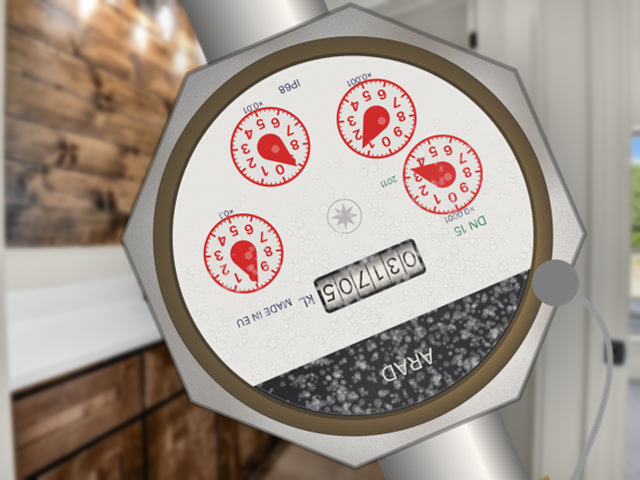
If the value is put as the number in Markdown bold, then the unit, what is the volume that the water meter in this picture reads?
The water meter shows **31704.9913** kL
